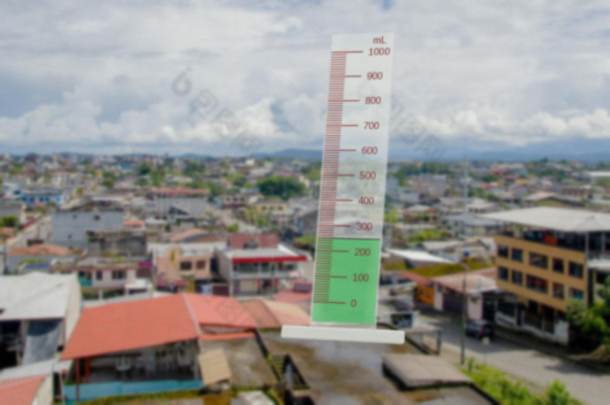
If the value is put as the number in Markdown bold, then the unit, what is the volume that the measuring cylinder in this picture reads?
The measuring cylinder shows **250** mL
